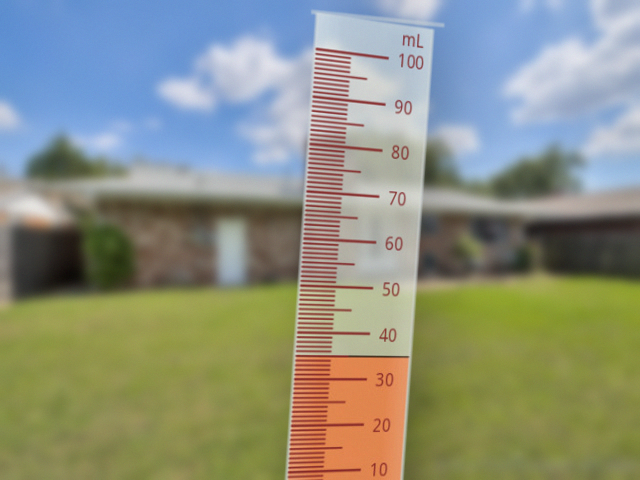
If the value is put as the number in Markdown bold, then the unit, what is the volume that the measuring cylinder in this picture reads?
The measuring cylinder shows **35** mL
